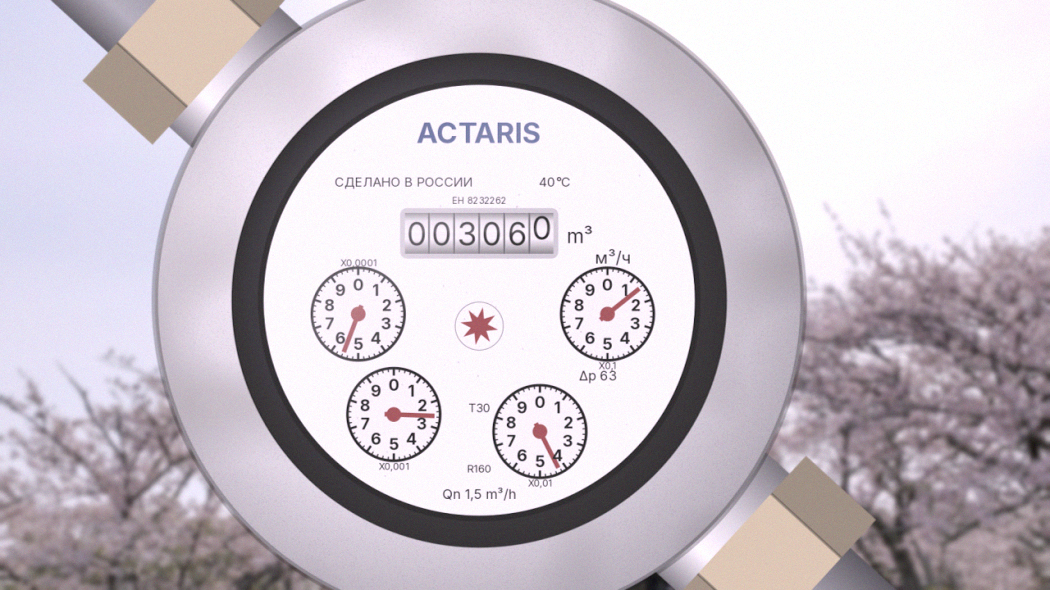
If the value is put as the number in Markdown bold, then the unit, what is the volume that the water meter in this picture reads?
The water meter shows **3060.1425** m³
